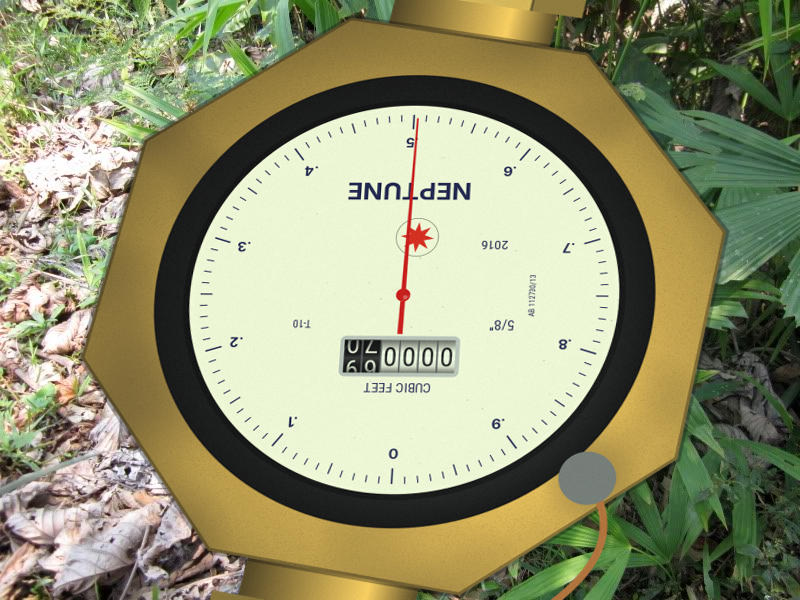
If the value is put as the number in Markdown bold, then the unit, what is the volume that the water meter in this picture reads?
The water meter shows **69.50** ft³
